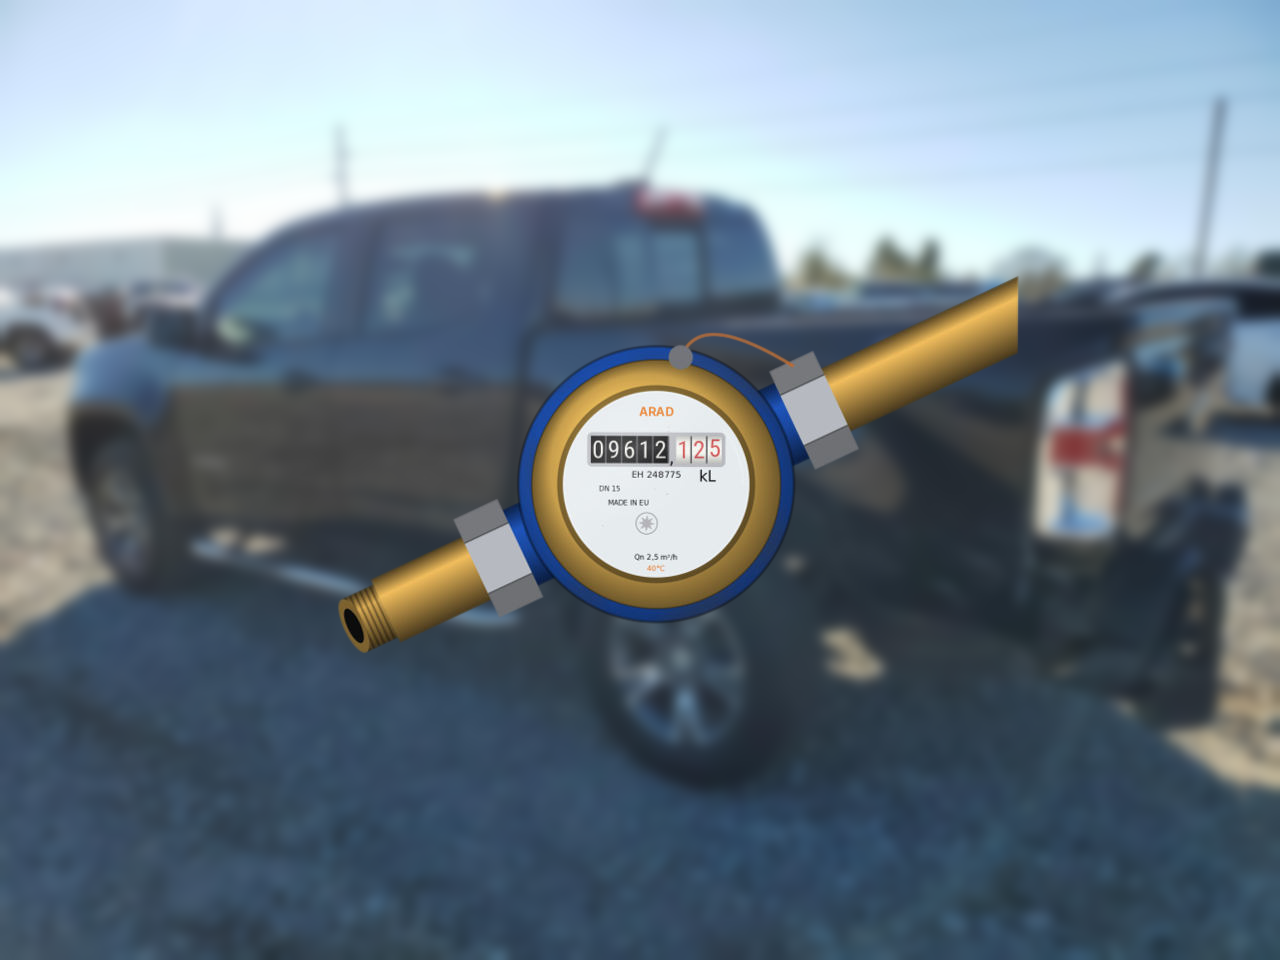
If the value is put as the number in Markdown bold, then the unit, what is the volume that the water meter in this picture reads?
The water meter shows **9612.125** kL
